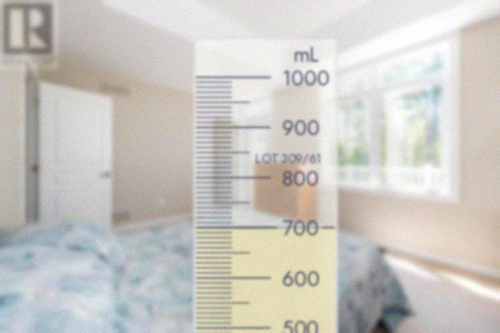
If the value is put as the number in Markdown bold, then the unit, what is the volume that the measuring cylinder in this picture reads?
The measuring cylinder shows **700** mL
